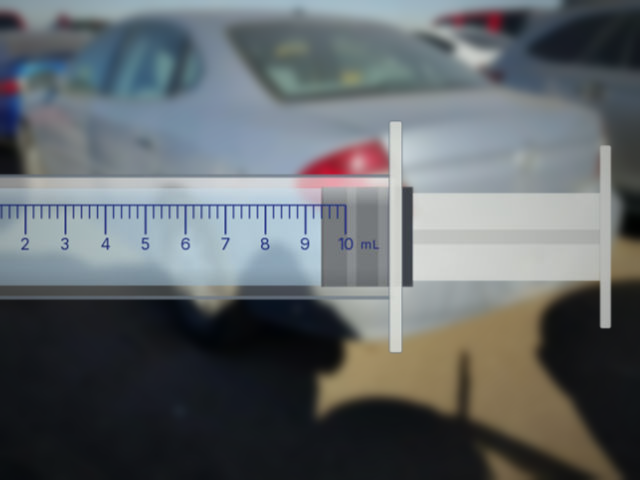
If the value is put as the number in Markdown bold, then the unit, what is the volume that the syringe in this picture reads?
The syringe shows **9.4** mL
